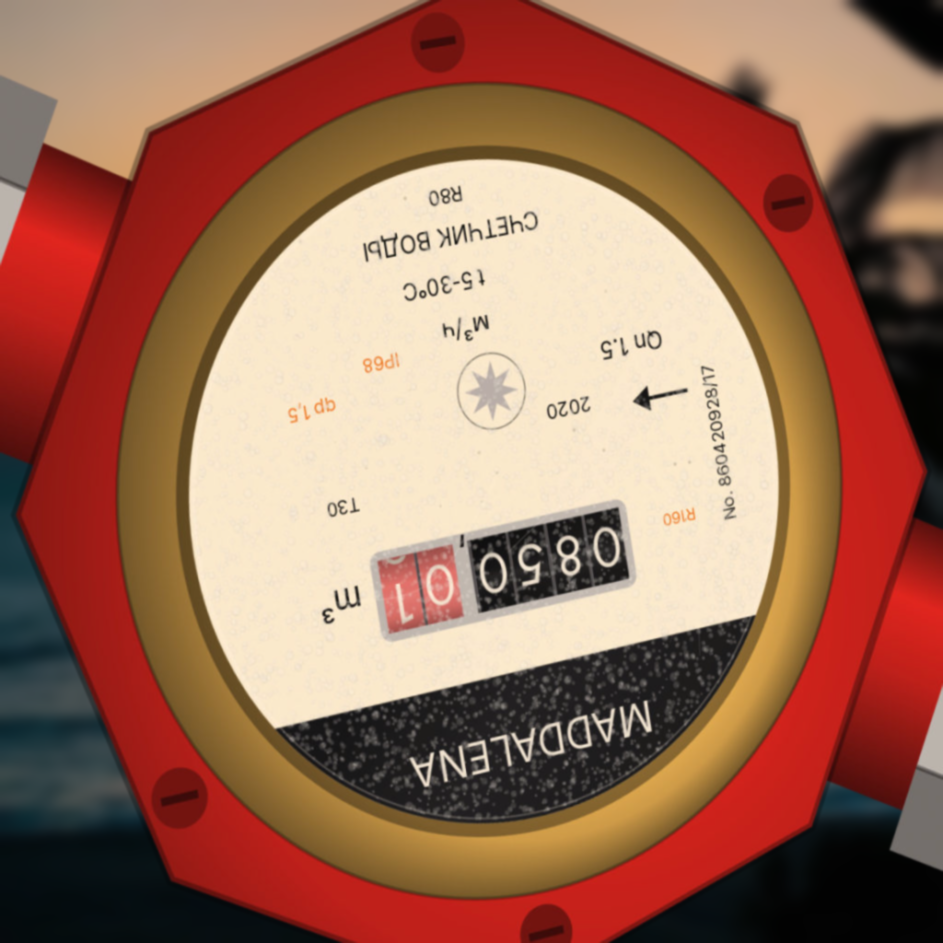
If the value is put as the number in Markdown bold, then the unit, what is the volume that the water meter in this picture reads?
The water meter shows **850.01** m³
